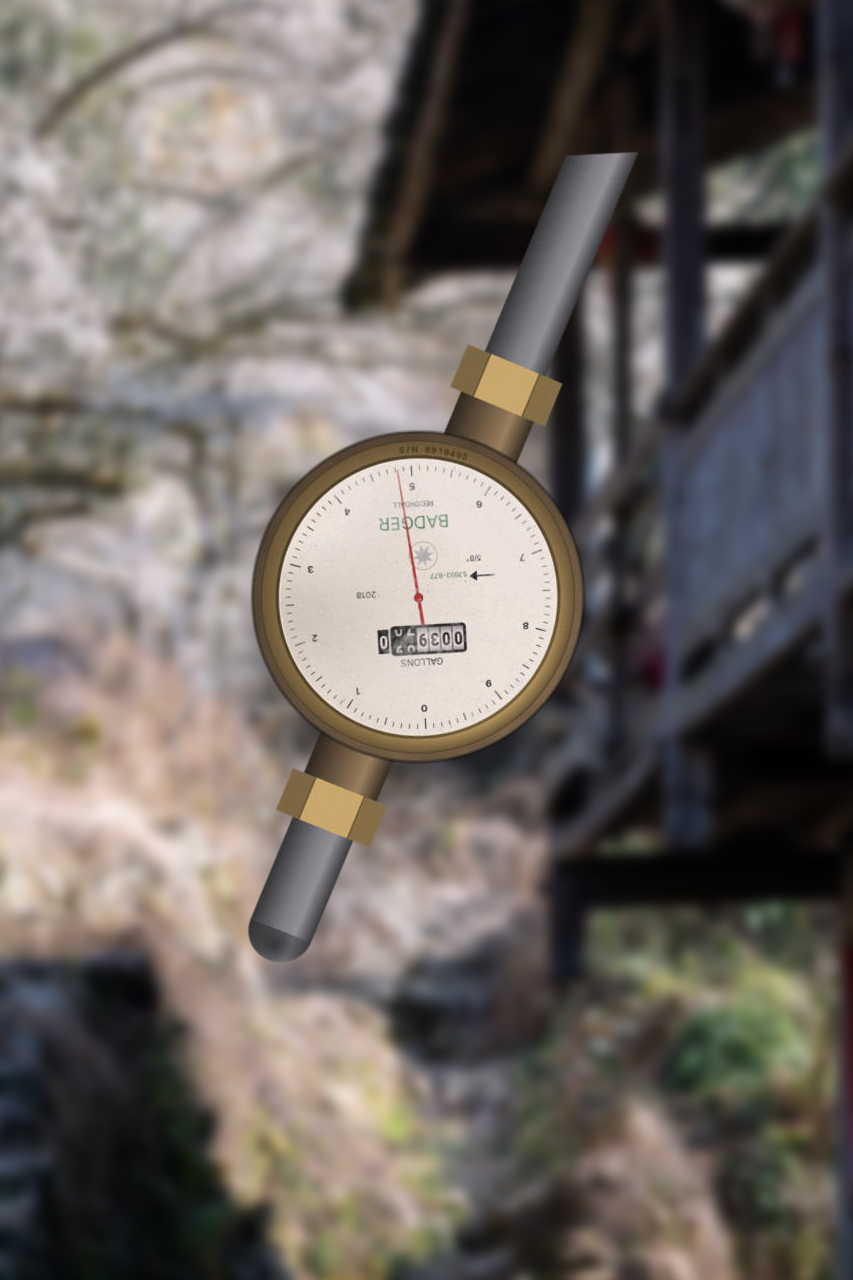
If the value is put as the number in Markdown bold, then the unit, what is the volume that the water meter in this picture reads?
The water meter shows **39694.8** gal
